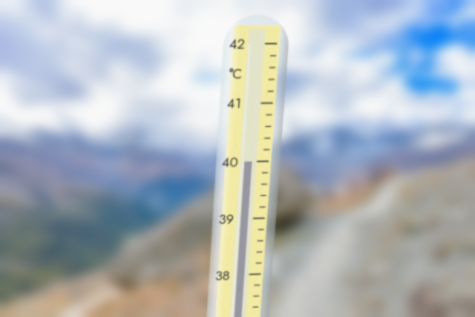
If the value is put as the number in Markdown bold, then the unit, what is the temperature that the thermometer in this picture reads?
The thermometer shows **40** °C
